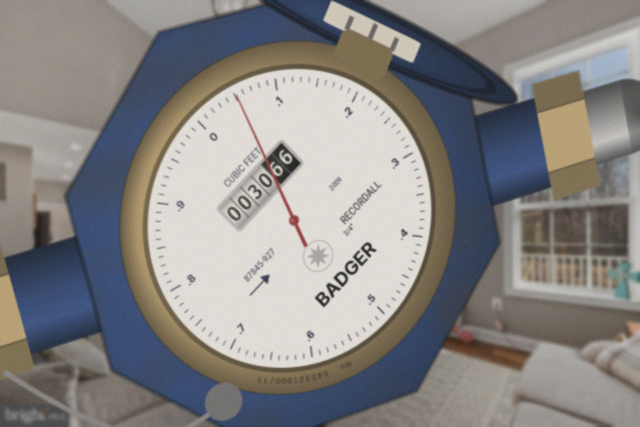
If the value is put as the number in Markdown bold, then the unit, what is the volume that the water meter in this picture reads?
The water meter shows **3066.05** ft³
